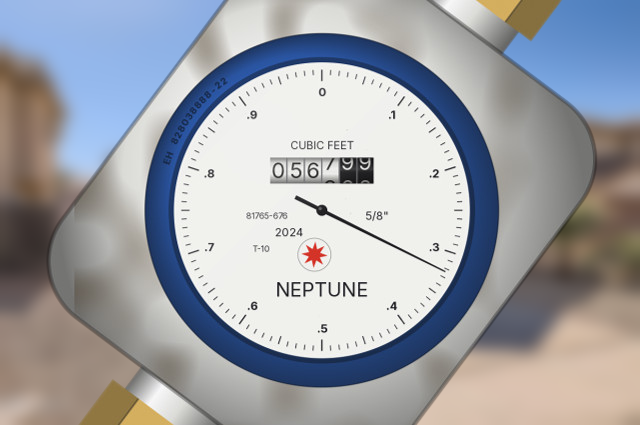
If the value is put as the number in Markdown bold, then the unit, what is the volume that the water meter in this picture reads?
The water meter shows **56799.32** ft³
